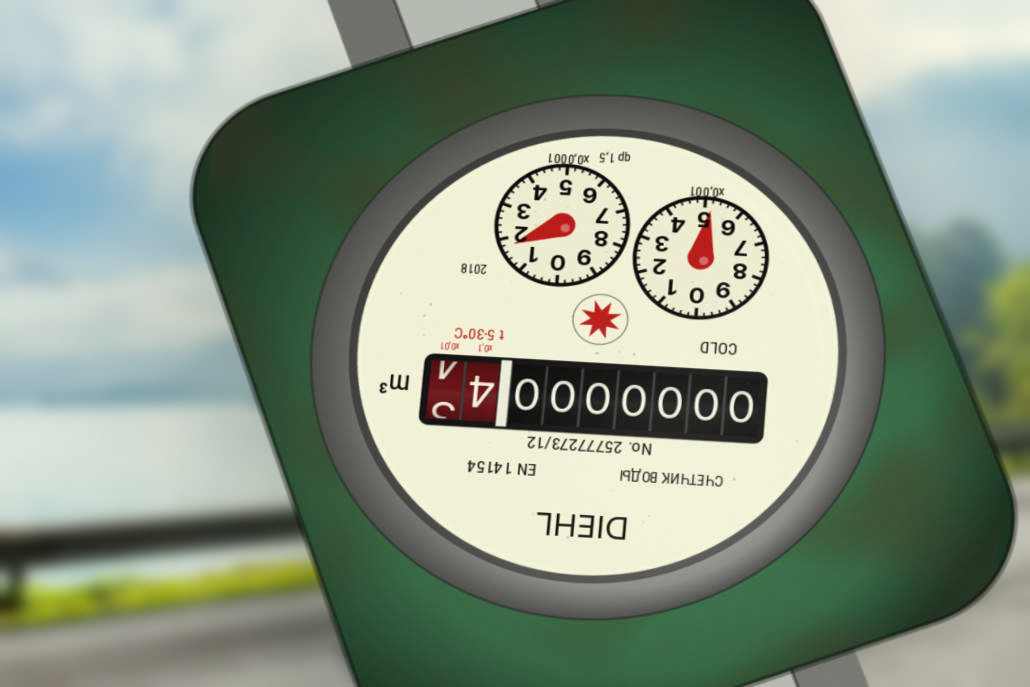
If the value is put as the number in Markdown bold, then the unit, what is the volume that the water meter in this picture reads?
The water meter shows **0.4351** m³
